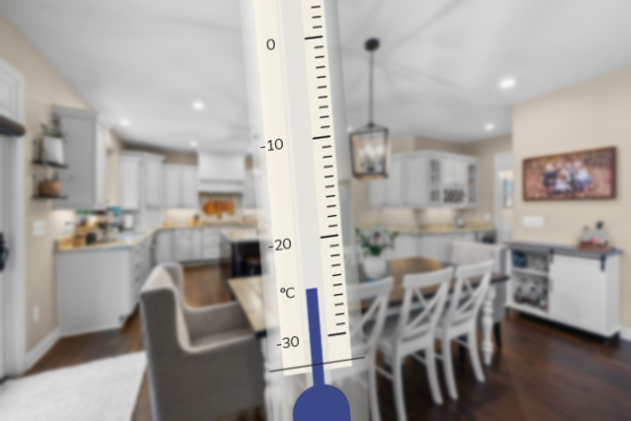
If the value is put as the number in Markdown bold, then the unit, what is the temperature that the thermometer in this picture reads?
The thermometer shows **-25** °C
